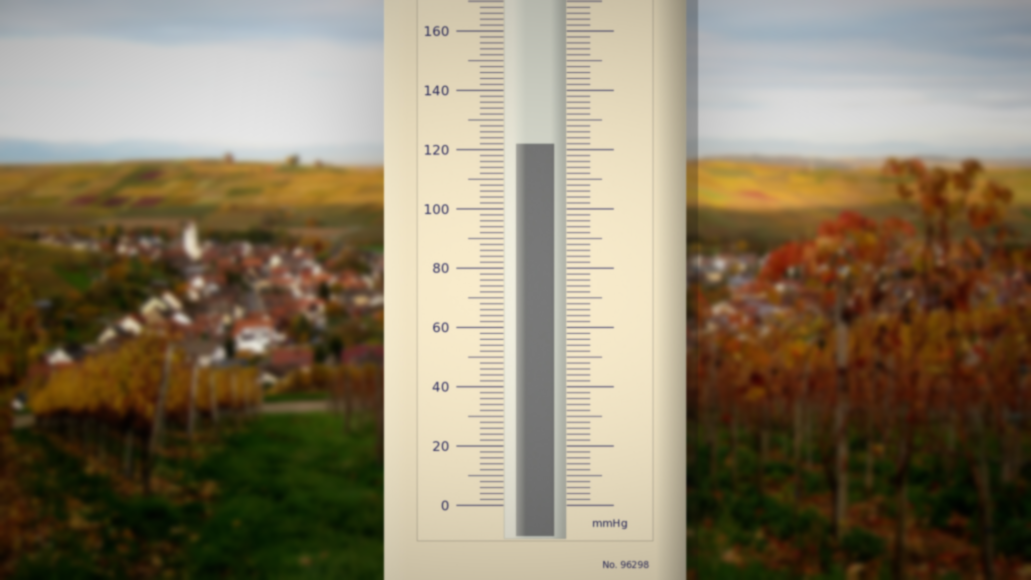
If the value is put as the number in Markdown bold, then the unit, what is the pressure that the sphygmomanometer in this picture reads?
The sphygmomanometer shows **122** mmHg
